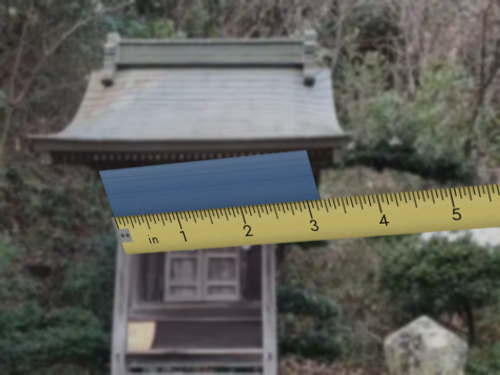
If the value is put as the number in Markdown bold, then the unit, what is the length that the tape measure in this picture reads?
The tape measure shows **3.1875** in
